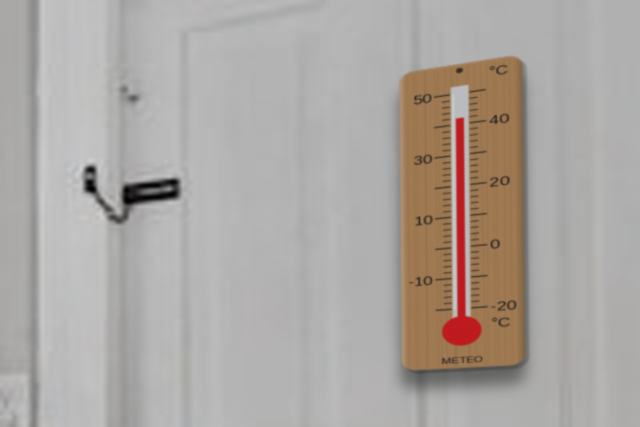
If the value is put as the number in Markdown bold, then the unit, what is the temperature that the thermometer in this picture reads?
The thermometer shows **42** °C
